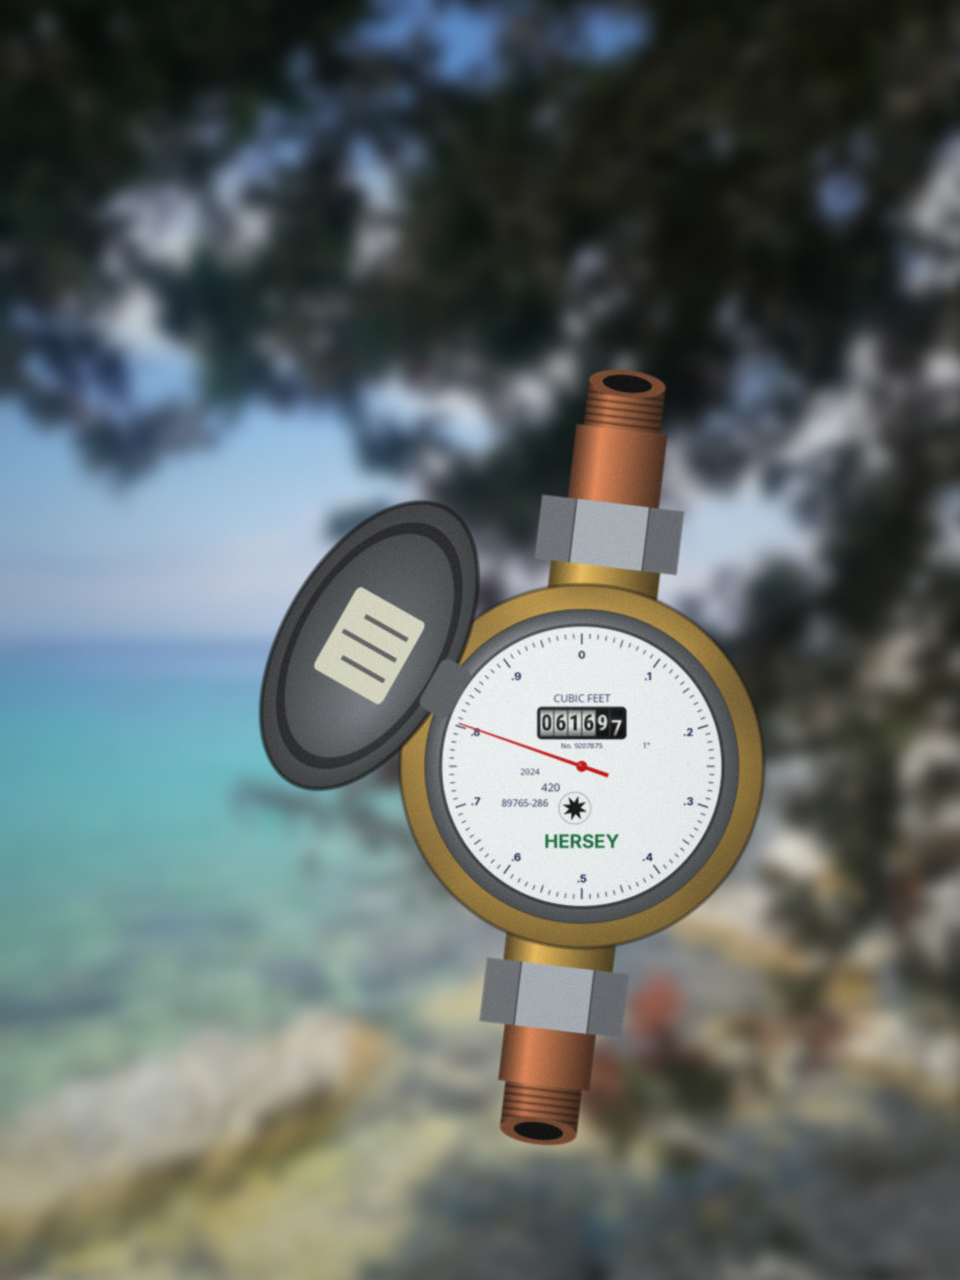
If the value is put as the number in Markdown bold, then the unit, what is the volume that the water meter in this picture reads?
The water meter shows **61696.80** ft³
